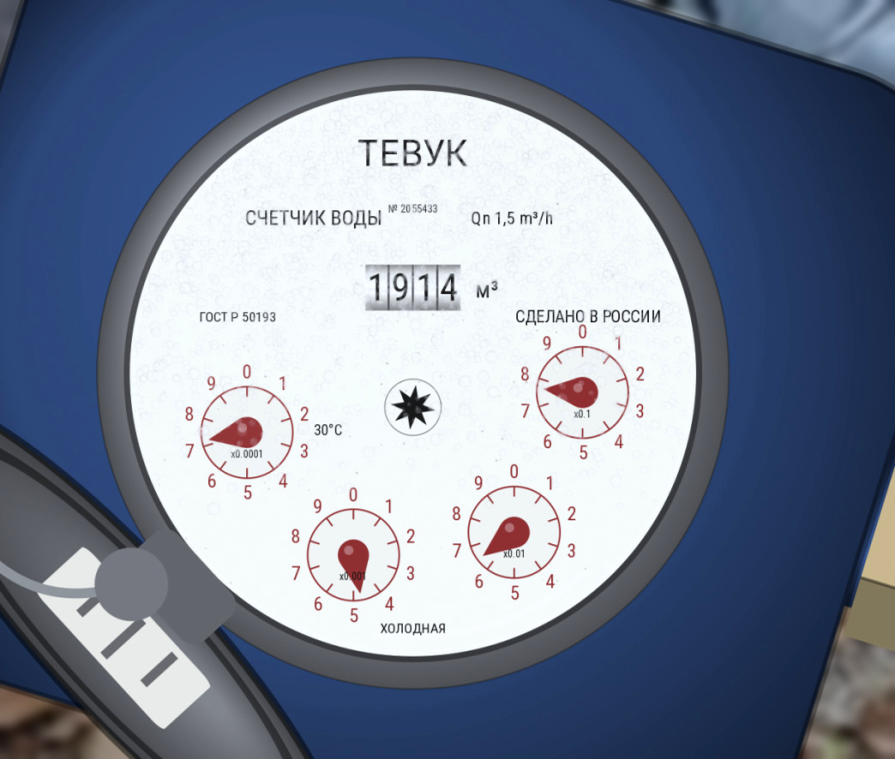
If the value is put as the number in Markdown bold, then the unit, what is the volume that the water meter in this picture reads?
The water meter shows **1914.7647** m³
